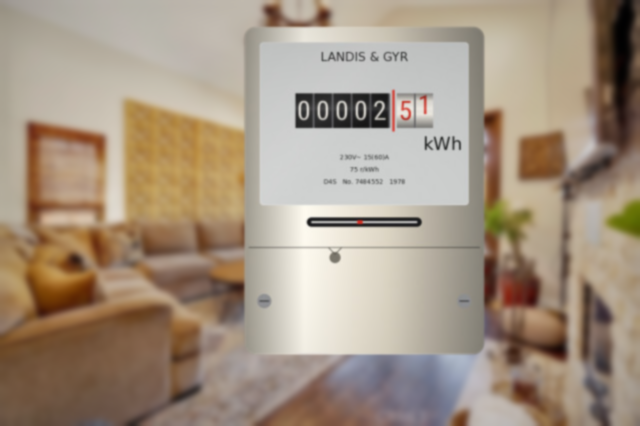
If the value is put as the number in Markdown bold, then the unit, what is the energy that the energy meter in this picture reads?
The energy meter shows **2.51** kWh
